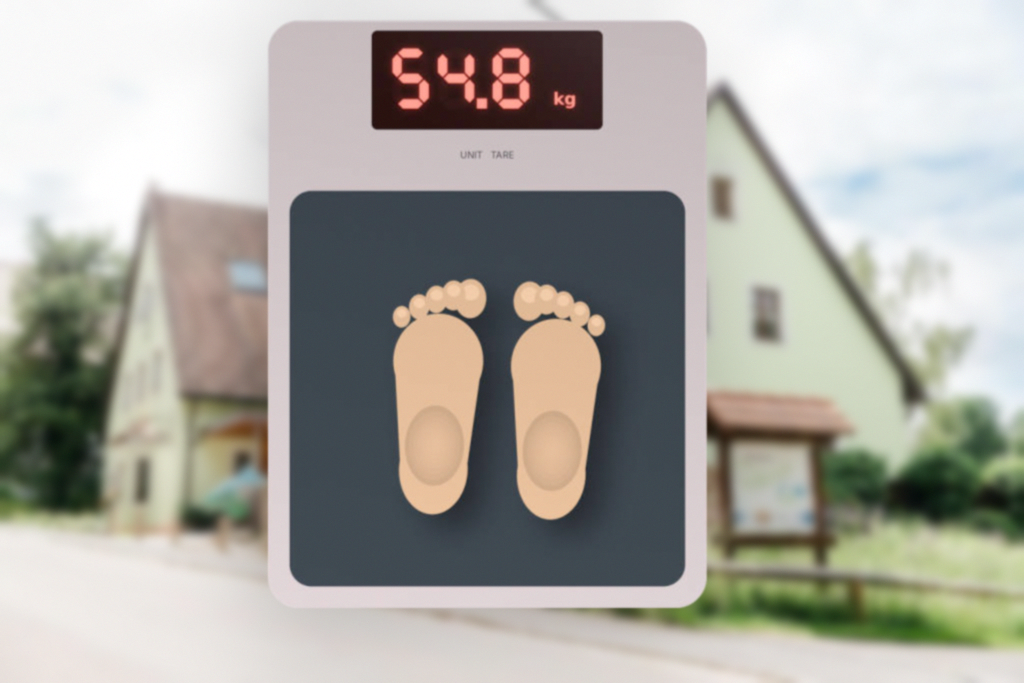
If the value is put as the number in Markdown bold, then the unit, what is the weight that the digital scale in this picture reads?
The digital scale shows **54.8** kg
